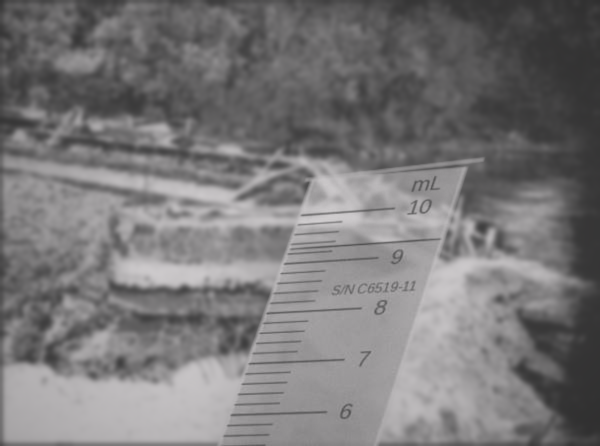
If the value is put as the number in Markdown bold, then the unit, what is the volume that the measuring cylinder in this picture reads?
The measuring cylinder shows **9.3** mL
